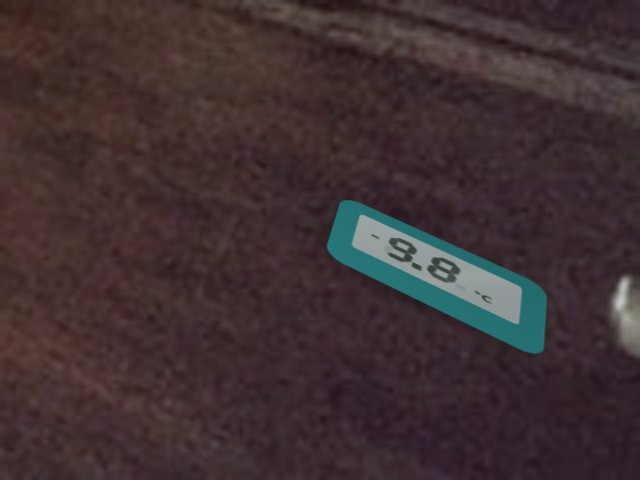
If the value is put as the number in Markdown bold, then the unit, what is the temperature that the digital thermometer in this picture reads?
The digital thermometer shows **-9.8** °C
